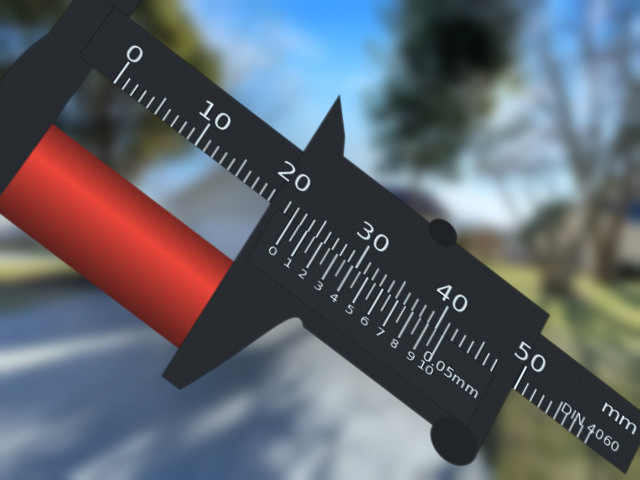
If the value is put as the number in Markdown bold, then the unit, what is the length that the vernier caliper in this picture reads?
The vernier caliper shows **22.0** mm
